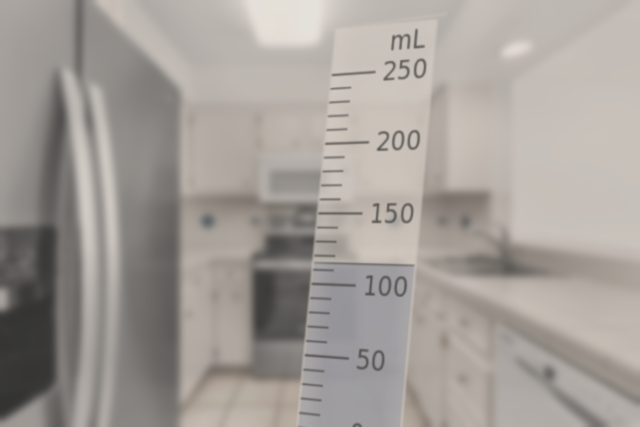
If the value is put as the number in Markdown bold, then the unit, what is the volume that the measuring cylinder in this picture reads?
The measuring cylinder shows **115** mL
